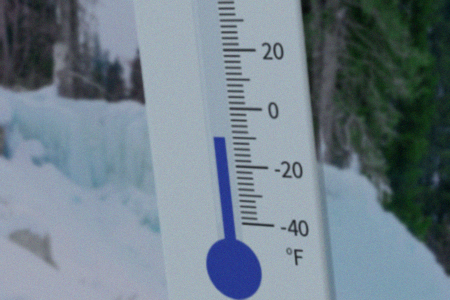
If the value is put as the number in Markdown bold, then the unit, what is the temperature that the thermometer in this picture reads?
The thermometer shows **-10** °F
